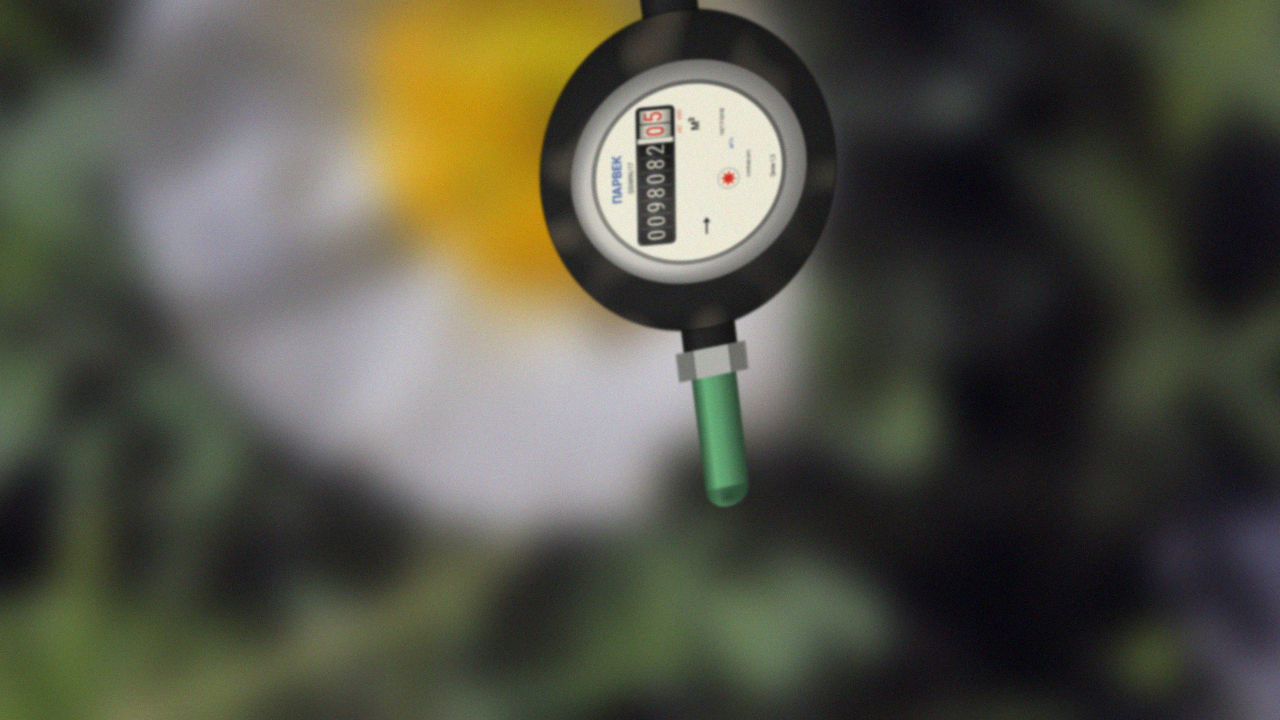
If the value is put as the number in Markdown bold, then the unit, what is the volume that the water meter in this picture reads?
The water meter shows **98082.05** m³
